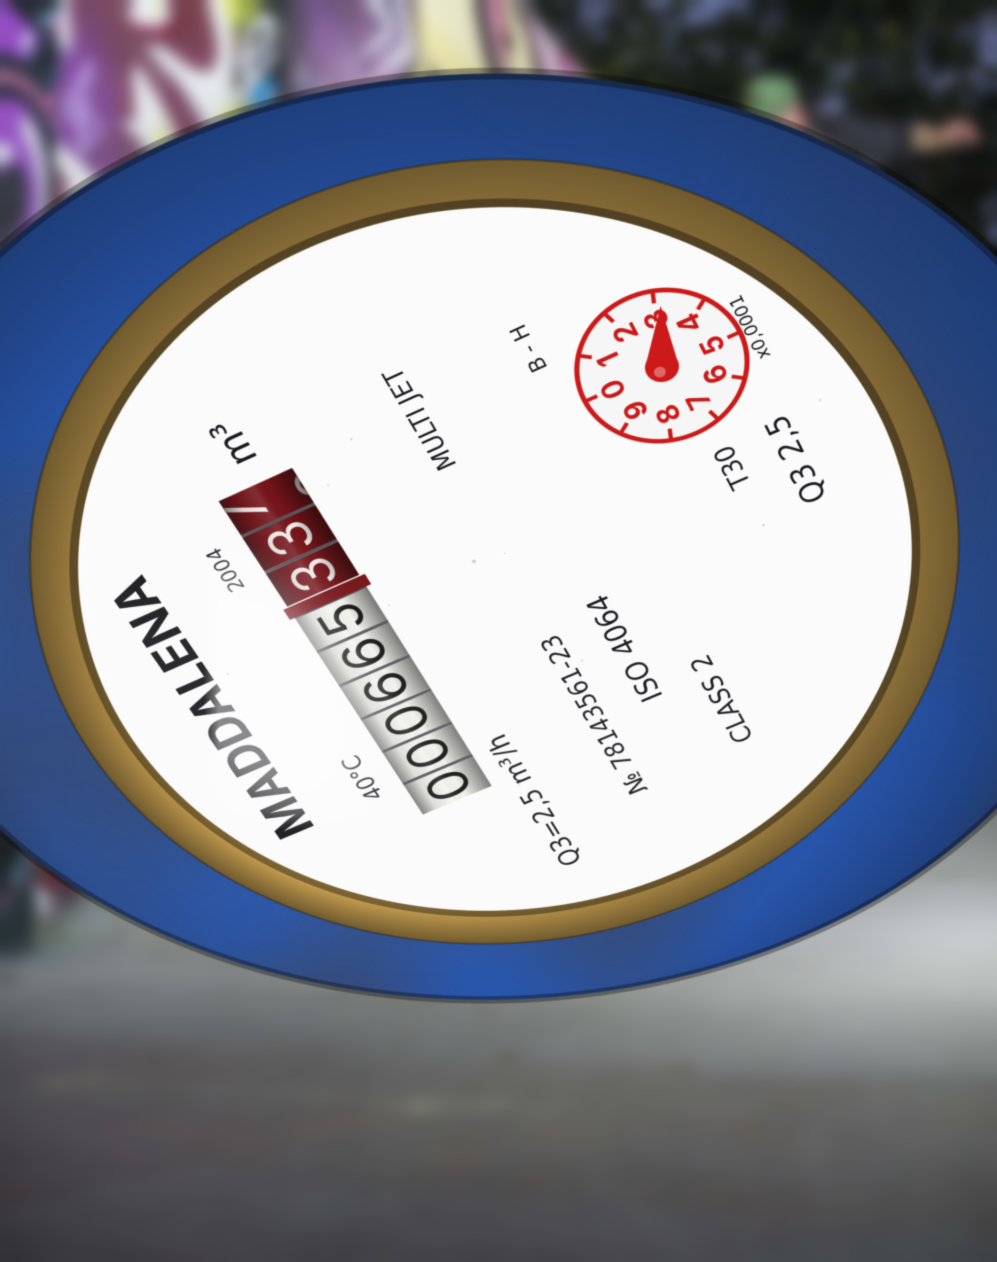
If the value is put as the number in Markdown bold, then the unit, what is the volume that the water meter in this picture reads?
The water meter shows **665.3373** m³
